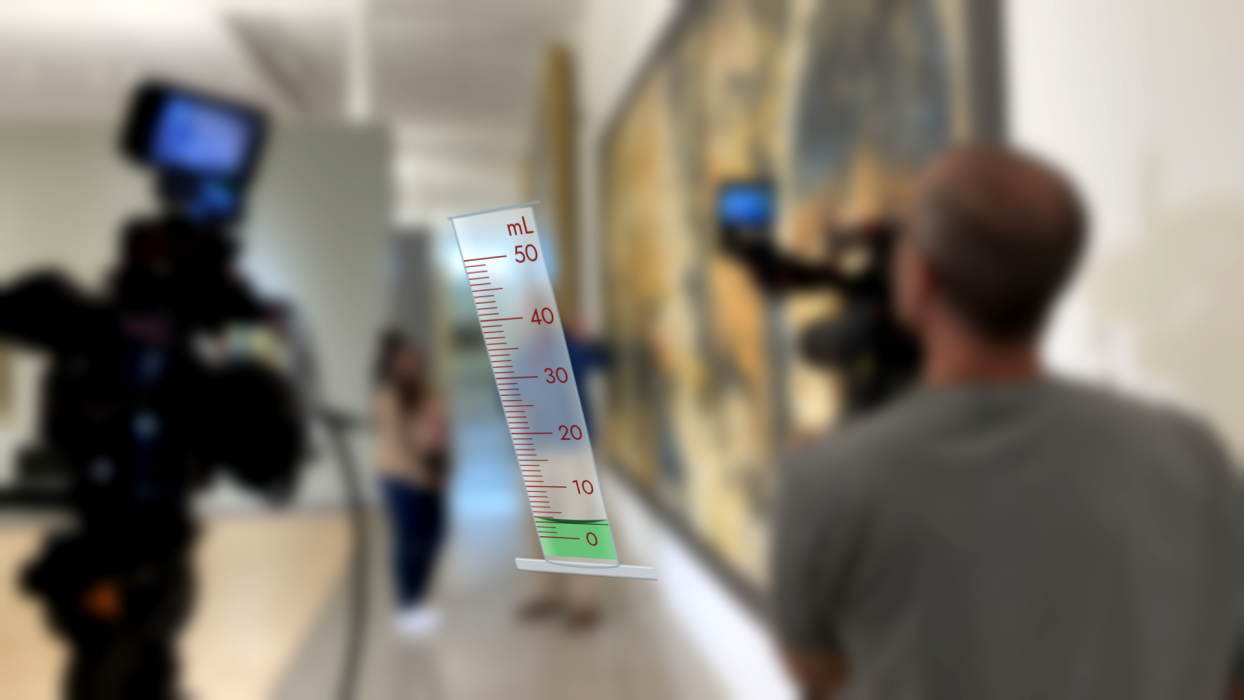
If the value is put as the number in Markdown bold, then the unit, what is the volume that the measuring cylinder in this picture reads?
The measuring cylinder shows **3** mL
